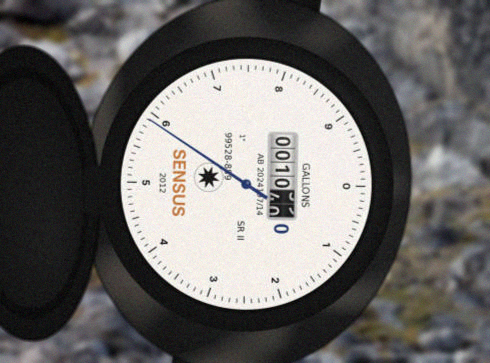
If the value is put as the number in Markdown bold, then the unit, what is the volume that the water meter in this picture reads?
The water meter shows **10395.9** gal
